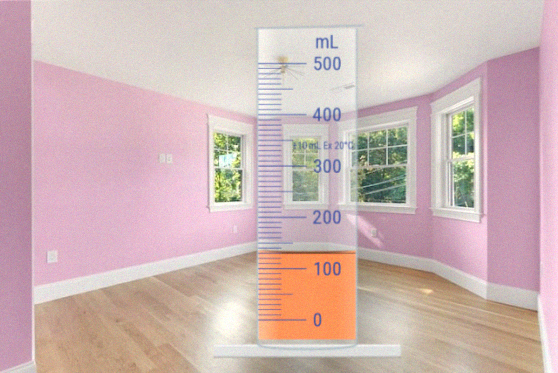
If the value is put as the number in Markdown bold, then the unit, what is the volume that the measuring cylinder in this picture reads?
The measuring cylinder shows **130** mL
